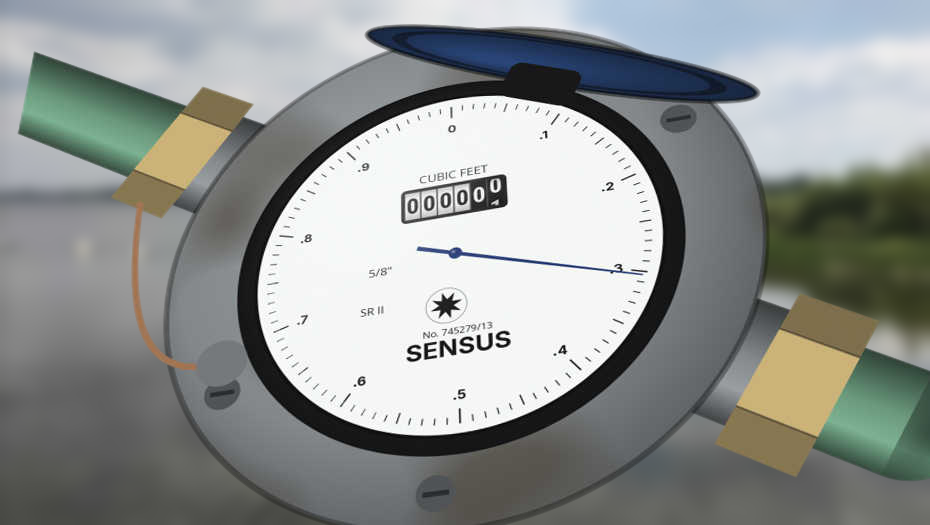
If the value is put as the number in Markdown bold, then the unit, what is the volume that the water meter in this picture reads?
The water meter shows **0.30** ft³
